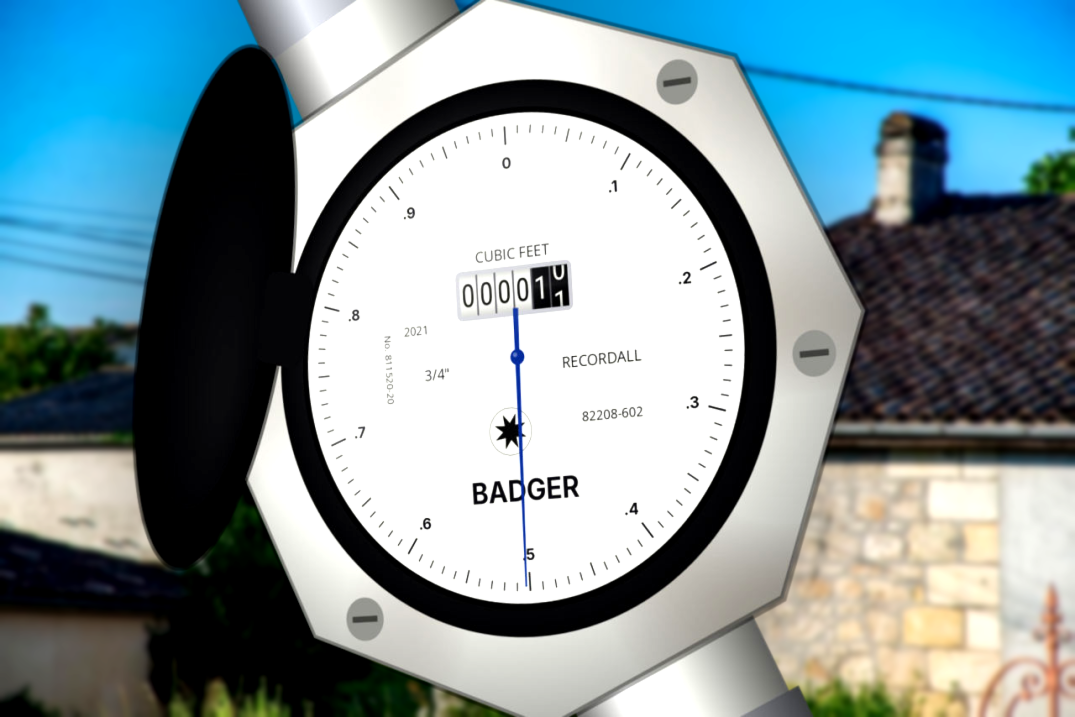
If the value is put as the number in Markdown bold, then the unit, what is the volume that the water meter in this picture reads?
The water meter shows **10.50** ft³
